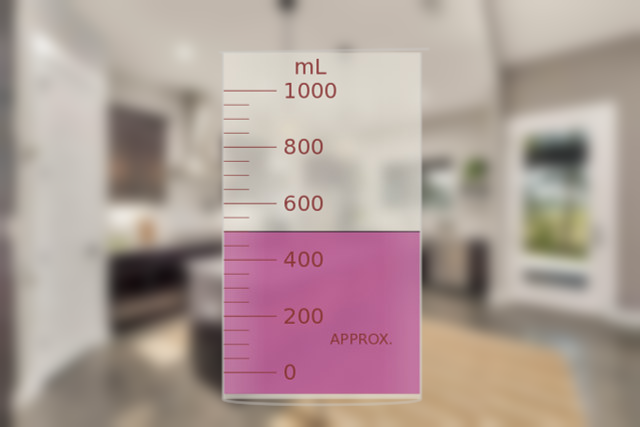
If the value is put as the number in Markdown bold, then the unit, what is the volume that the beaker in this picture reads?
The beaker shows **500** mL
